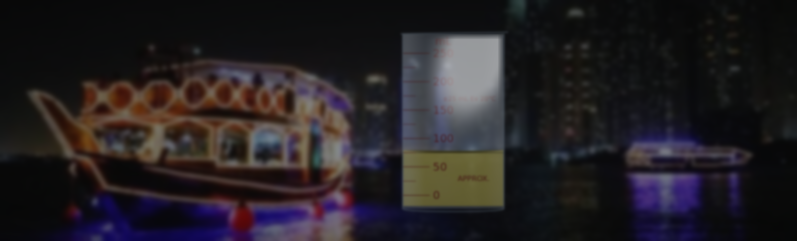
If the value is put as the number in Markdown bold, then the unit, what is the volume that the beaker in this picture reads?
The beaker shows **75** mL
